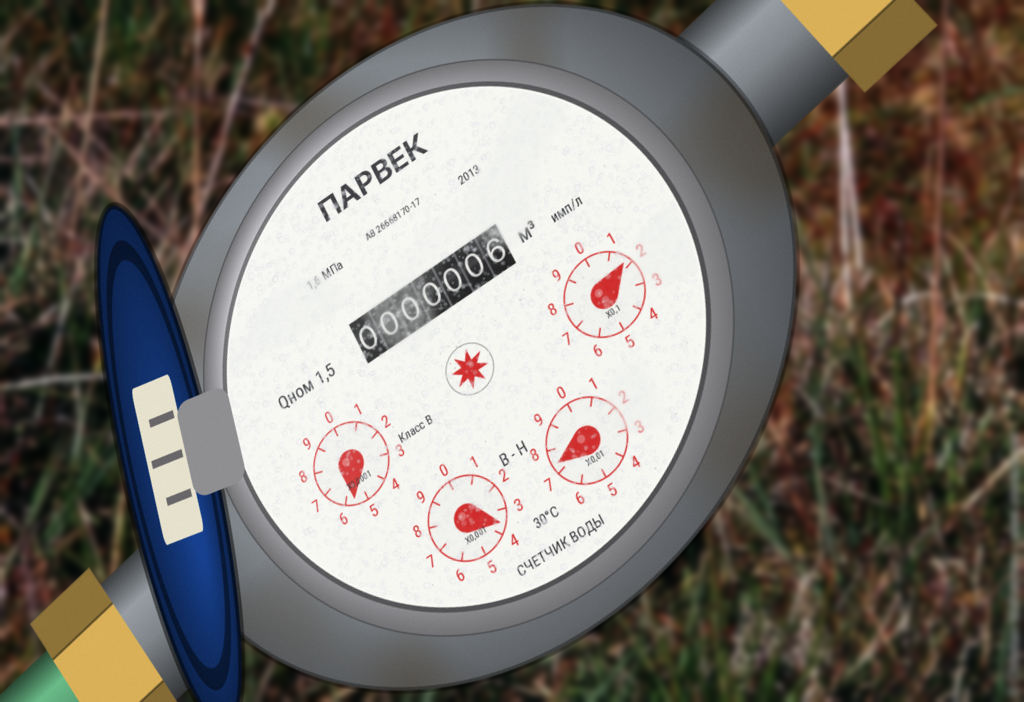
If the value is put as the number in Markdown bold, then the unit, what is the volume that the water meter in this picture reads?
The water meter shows **6.1735** m³
